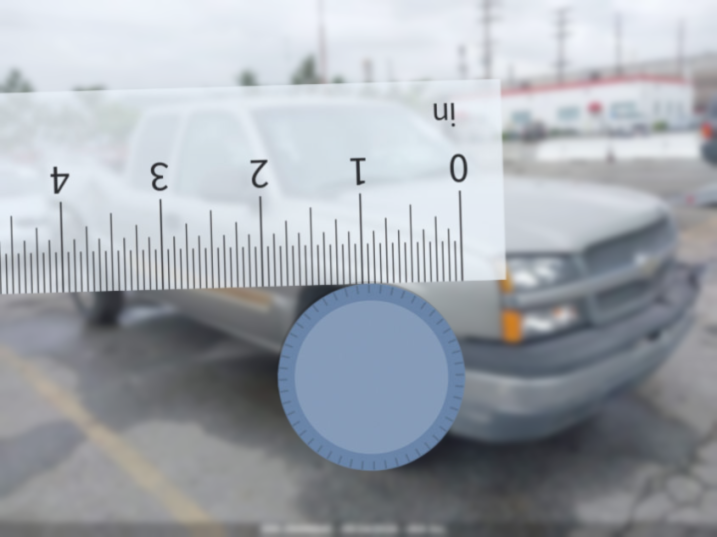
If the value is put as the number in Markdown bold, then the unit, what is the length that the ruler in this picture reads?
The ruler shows **1.875** in
